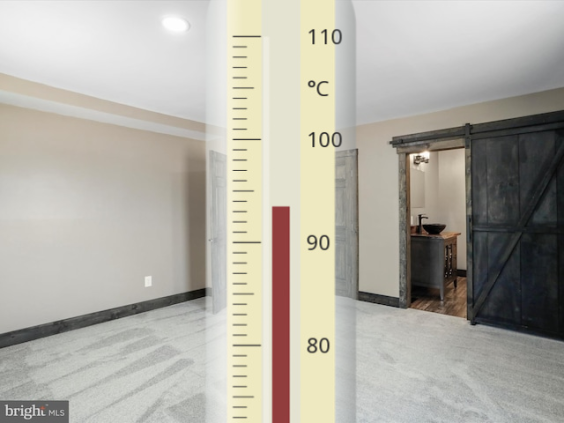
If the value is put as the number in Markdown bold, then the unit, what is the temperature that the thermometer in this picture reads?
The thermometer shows **93.5** °C
